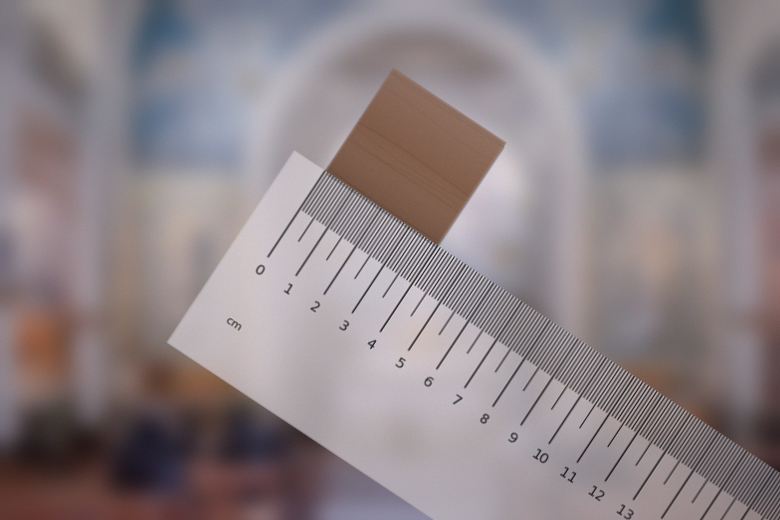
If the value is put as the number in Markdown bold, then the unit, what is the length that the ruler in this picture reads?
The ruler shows **4** cm
